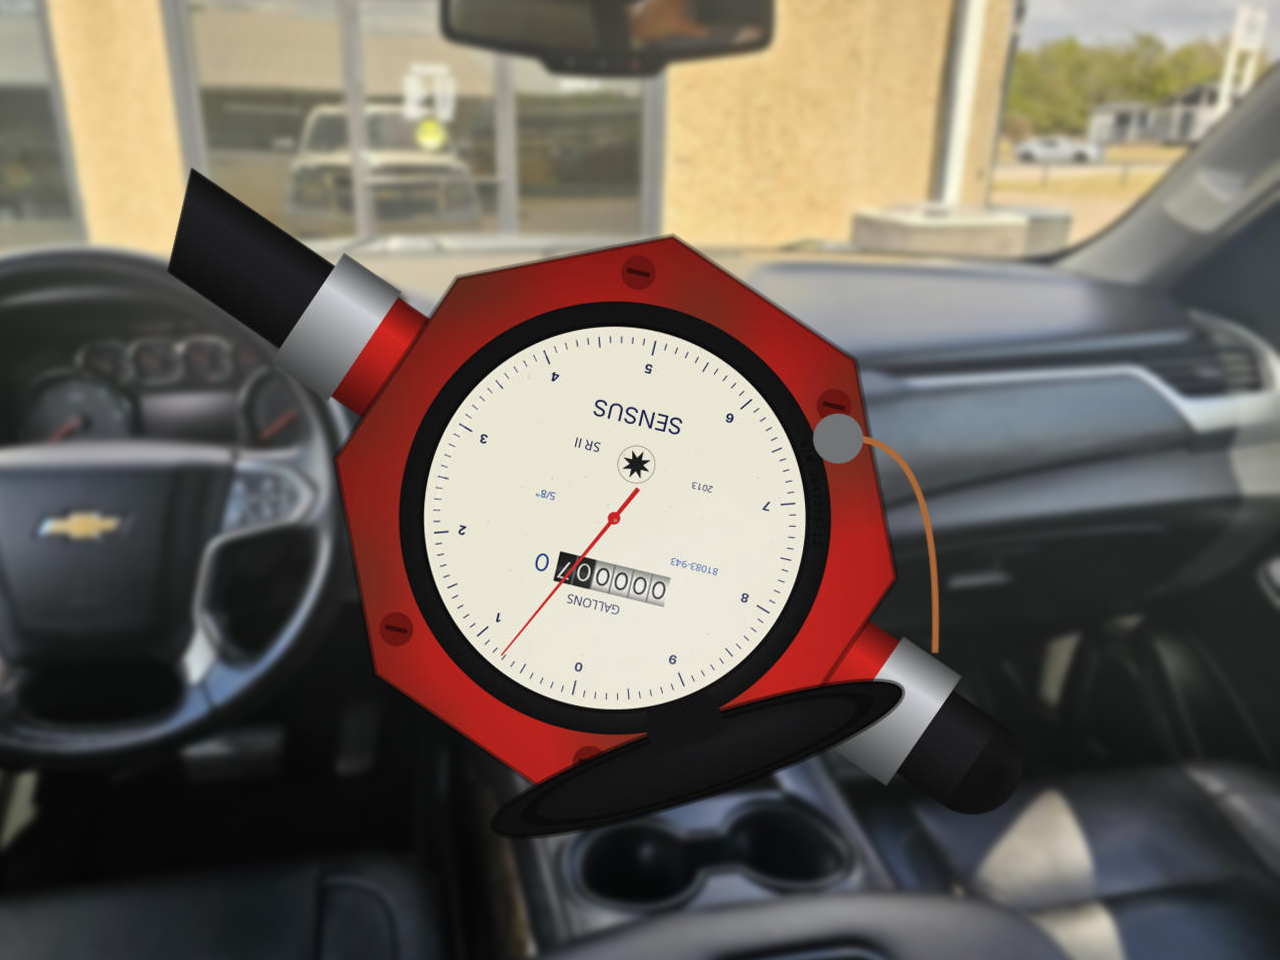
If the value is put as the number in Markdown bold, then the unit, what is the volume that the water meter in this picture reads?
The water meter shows **70.7** gal
